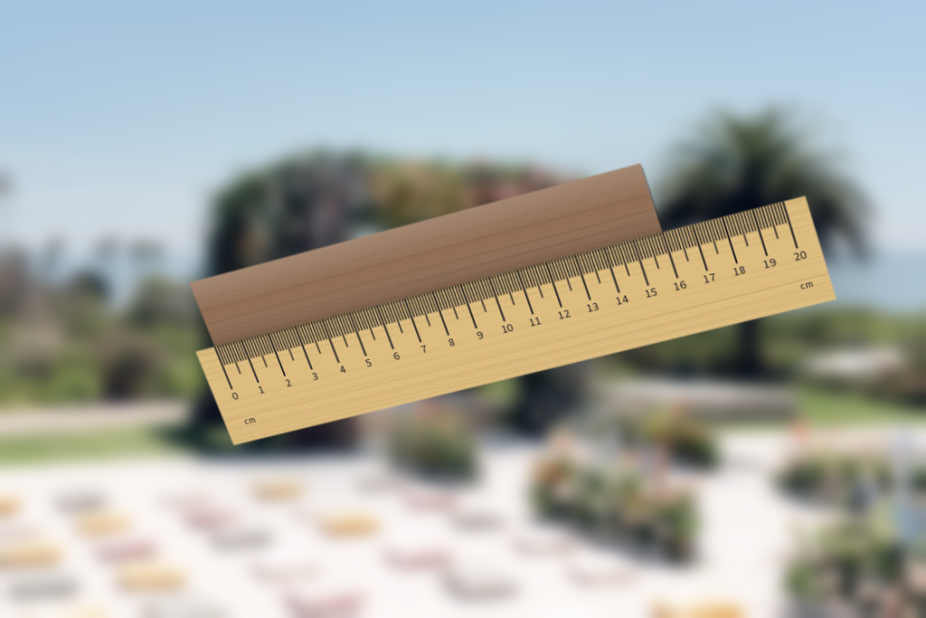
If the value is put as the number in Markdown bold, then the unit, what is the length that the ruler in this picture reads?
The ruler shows **16** cm
